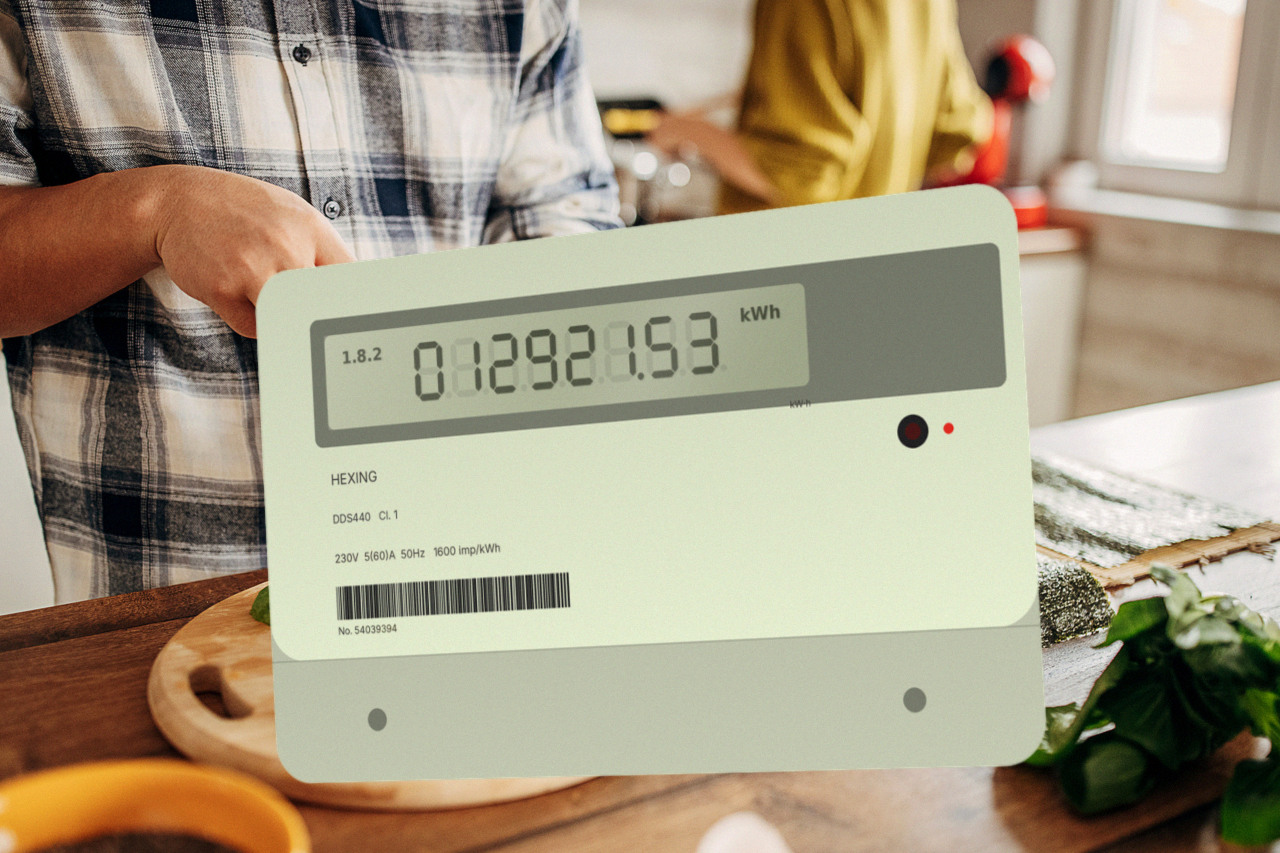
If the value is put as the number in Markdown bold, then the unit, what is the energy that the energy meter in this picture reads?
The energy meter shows **12921.53** kWh
